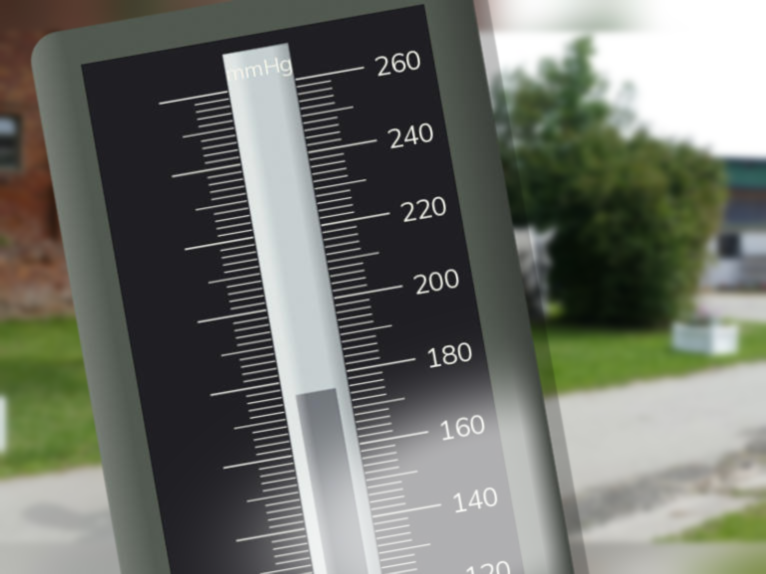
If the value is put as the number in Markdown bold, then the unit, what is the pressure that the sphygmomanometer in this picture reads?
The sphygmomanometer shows **176** mmHg
